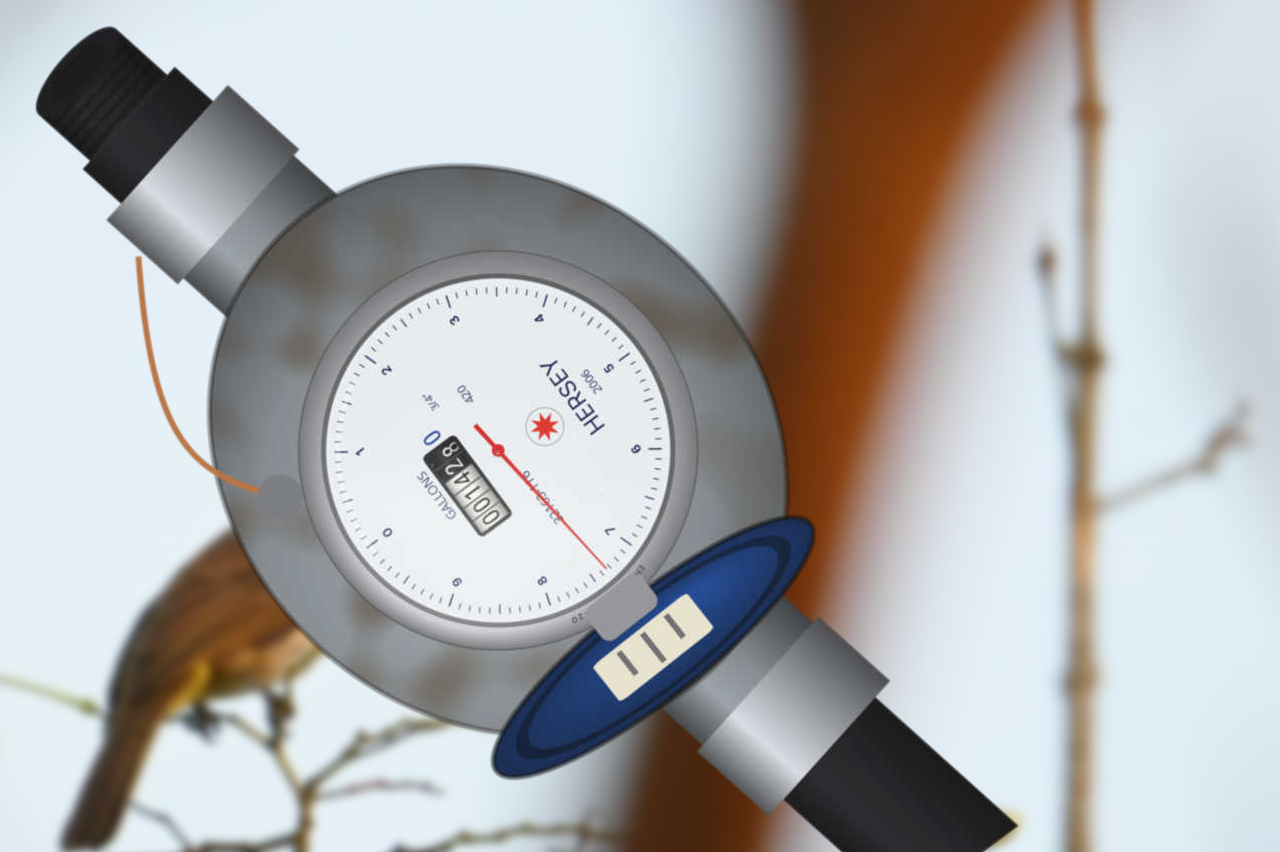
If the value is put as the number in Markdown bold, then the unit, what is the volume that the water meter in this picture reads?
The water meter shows **14277.3** gal
